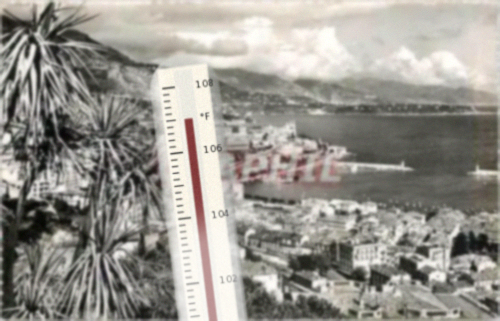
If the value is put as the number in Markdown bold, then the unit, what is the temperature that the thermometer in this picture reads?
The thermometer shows **107** °F
